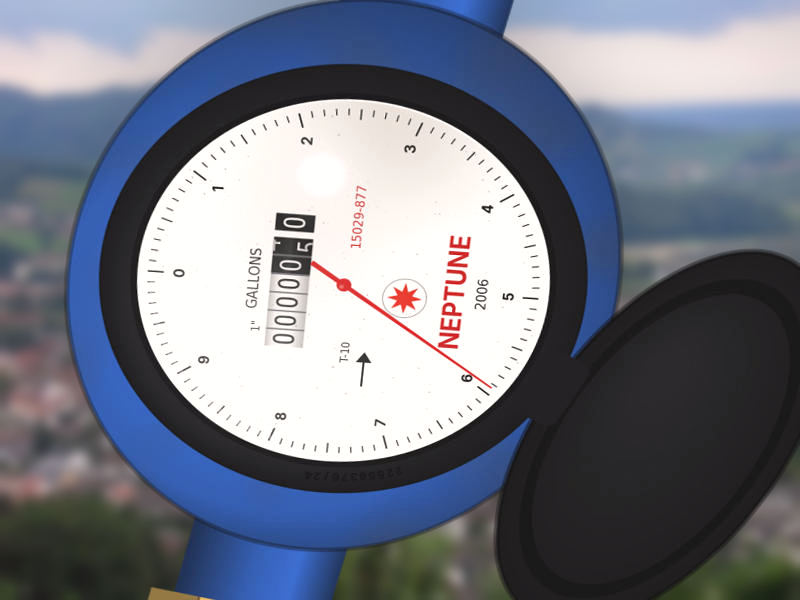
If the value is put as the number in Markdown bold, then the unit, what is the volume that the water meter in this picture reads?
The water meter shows **45.9** gal
